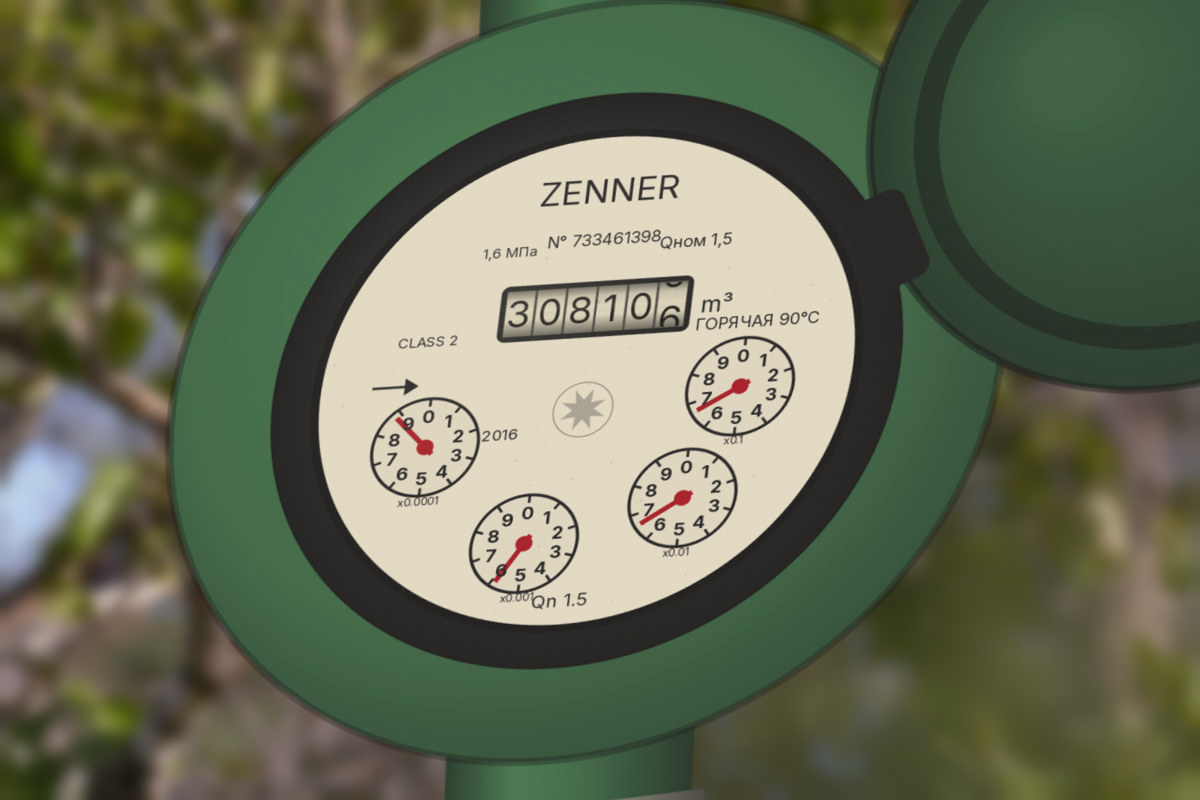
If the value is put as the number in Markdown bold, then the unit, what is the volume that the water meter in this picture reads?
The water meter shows **308105.6658** m³
